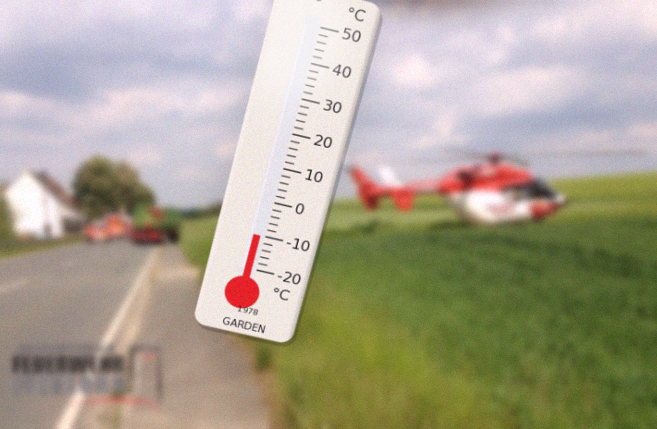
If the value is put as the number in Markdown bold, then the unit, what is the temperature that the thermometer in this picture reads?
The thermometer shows **-10** °C
